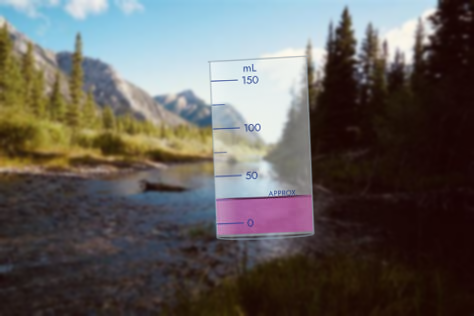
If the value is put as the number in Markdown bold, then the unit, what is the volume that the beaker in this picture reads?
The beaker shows **25** mL
